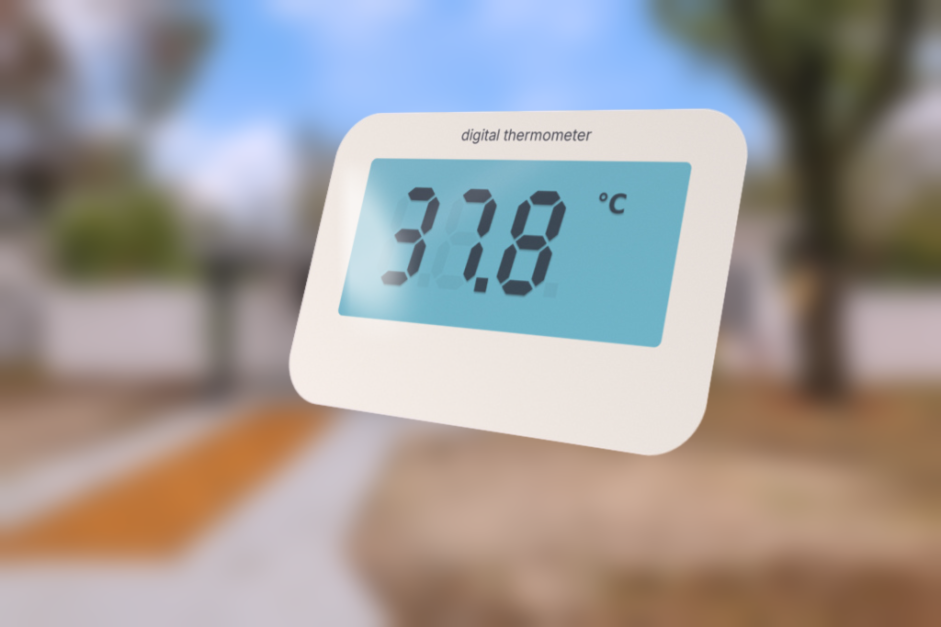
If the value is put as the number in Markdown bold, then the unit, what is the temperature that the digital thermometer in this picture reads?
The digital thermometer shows **37.8** °C
